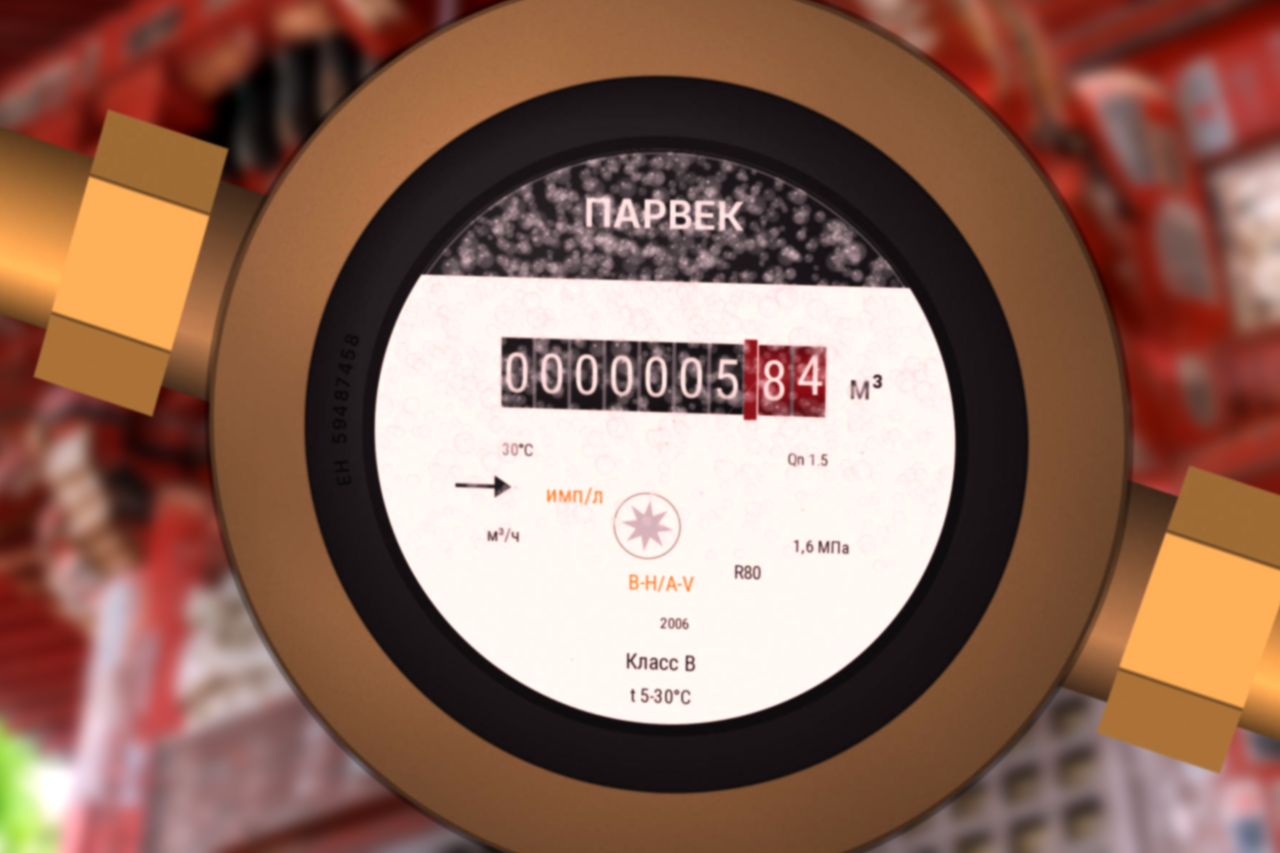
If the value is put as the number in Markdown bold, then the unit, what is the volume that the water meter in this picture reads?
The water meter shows **5.84** m³
